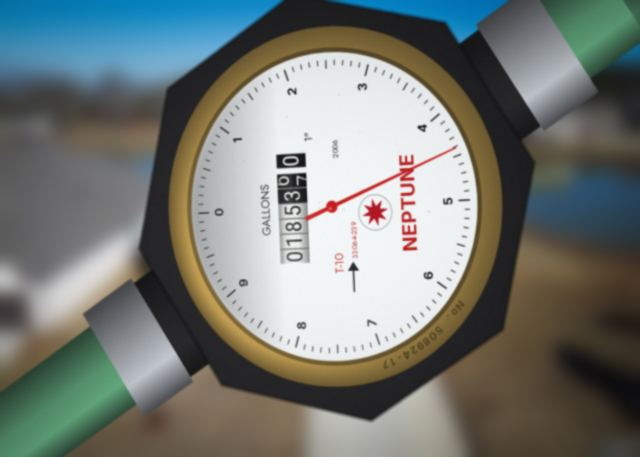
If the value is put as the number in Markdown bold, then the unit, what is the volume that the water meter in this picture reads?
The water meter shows **185364.4** gal
